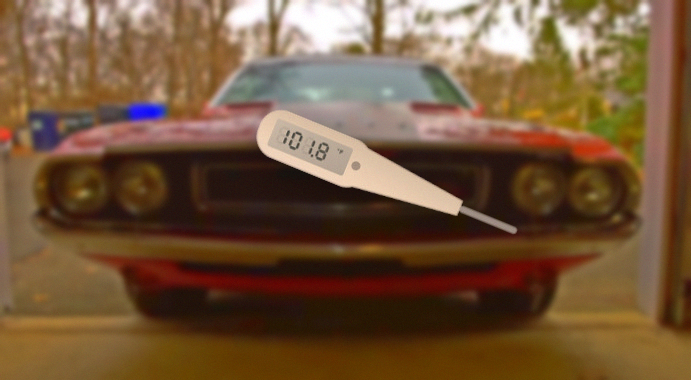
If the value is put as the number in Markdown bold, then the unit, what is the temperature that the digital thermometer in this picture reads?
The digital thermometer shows **101.8** °F
